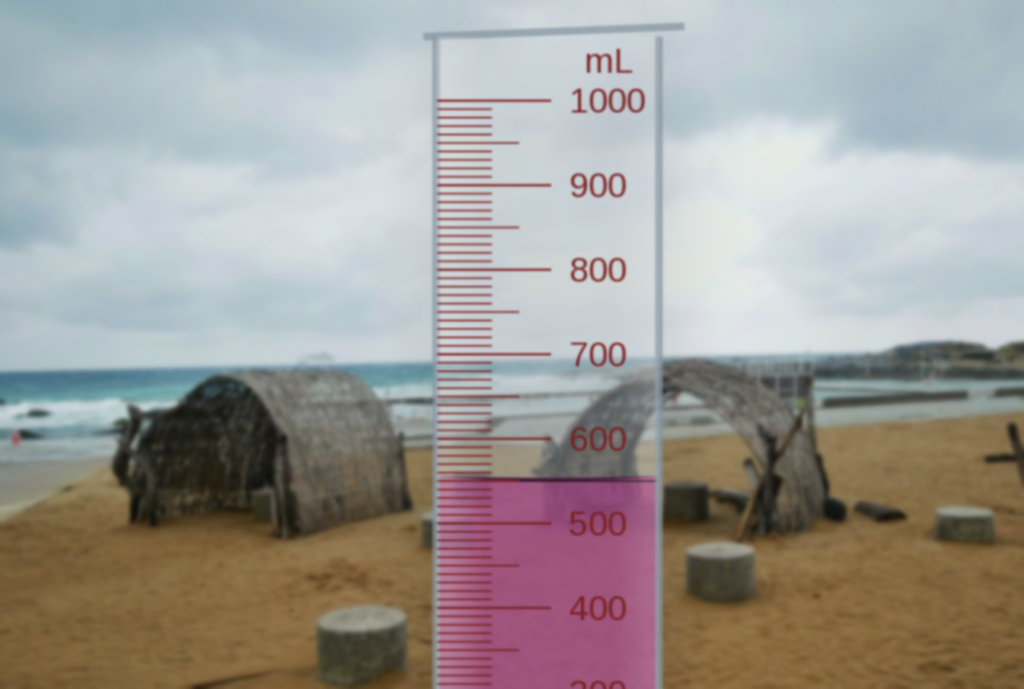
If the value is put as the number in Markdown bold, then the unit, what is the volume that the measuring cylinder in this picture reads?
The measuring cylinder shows **550** mL
